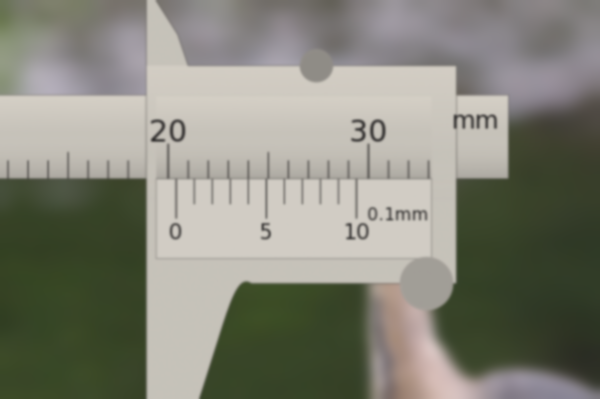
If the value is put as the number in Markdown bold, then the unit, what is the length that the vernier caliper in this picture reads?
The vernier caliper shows **20.4** mm
